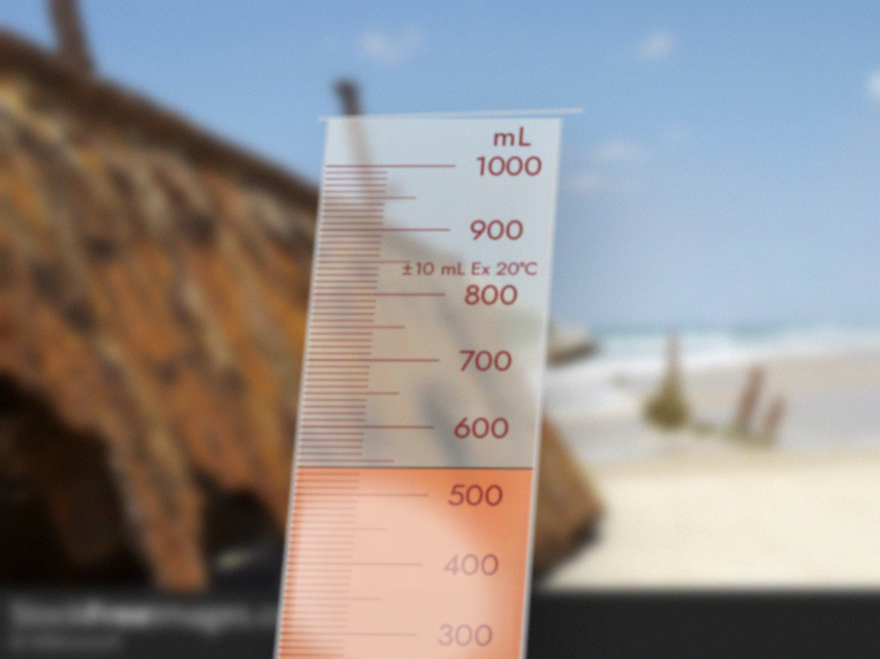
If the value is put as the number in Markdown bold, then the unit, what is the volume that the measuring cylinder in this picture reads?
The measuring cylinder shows **540** mL
